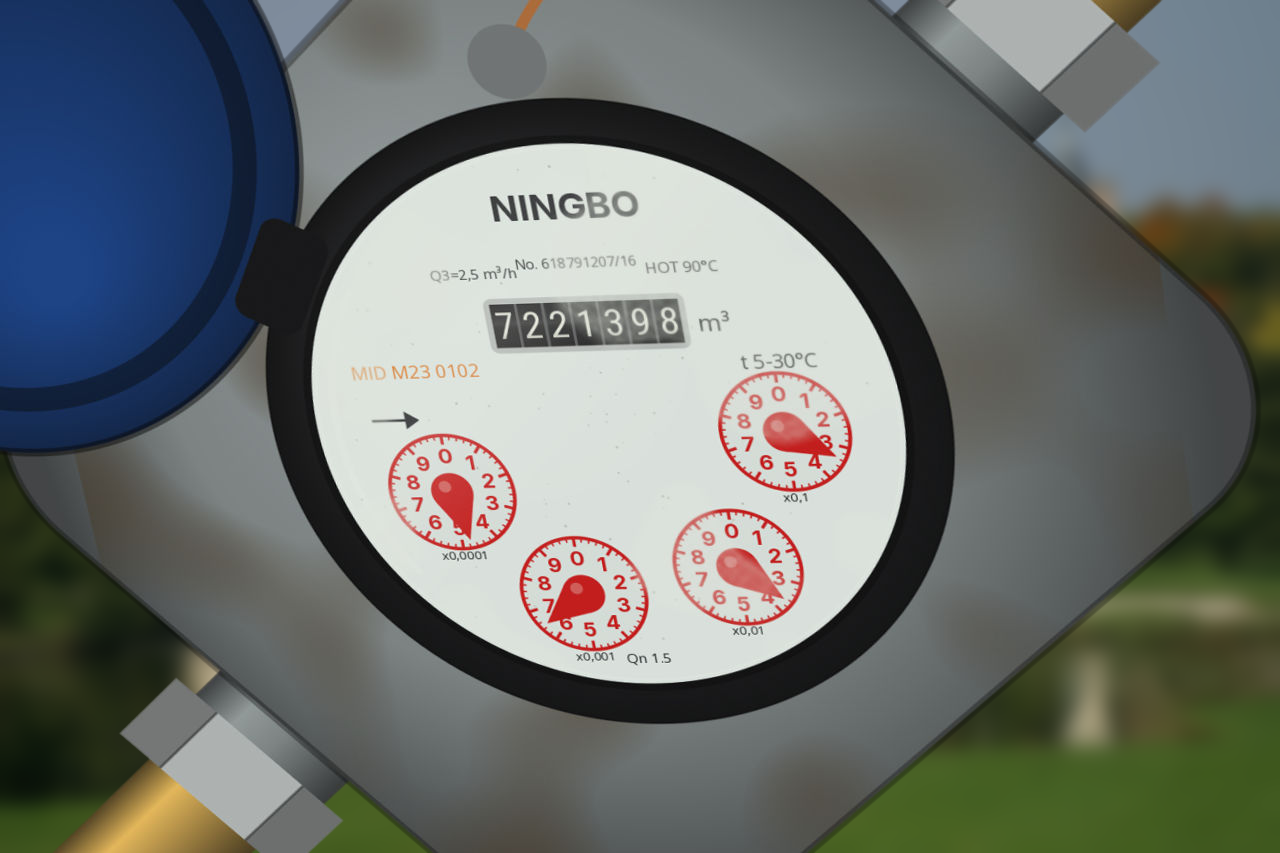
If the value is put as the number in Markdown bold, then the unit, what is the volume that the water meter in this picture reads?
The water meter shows **7221398.3364** m³
